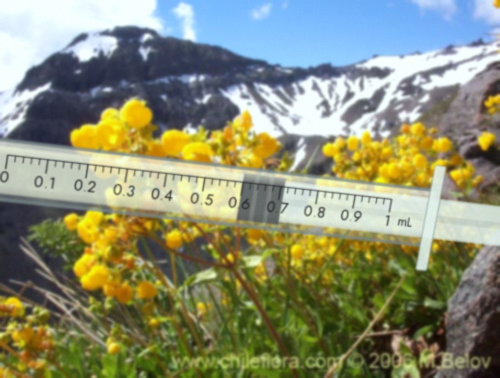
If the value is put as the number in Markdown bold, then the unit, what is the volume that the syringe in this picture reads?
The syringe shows **0.6** mL
